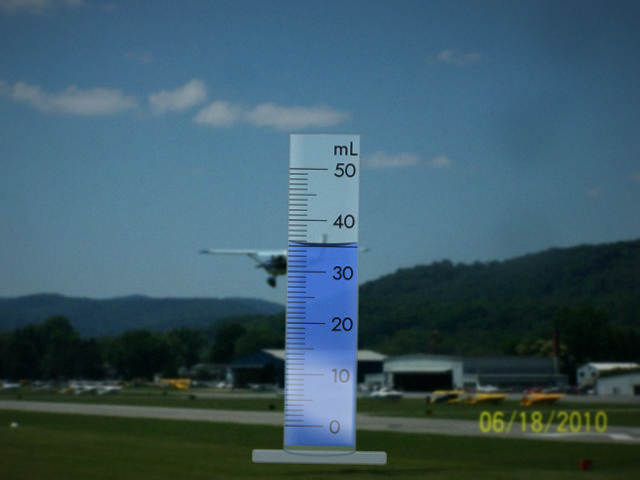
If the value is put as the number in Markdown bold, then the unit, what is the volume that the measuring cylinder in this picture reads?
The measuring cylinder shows **35** mL
